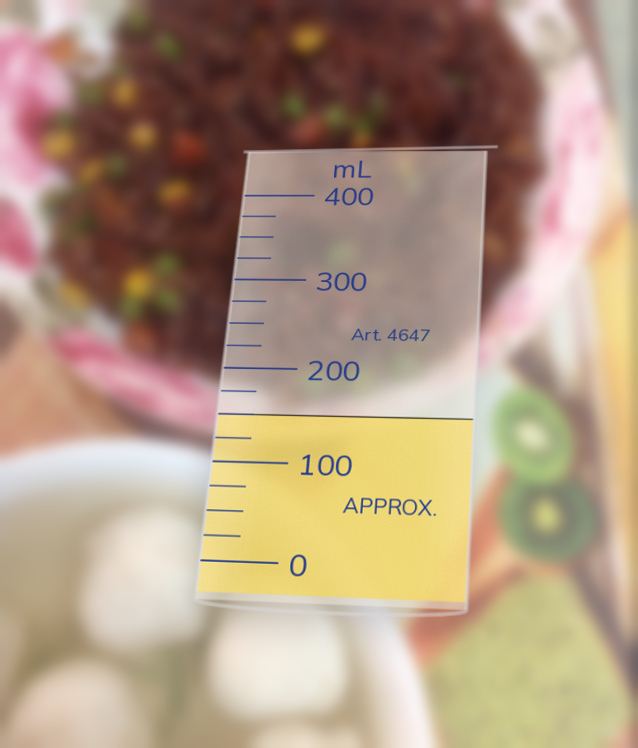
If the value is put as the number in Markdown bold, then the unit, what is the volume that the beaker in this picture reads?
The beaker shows **150** mL
